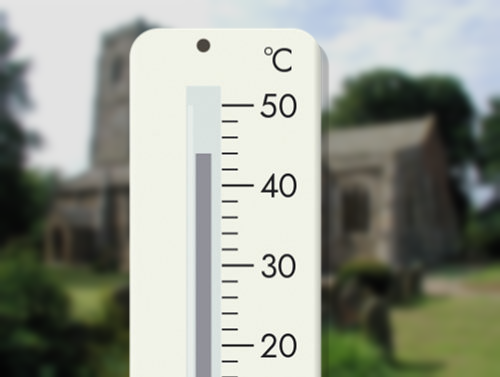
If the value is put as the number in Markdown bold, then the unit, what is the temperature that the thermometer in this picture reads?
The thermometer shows **44** °C
